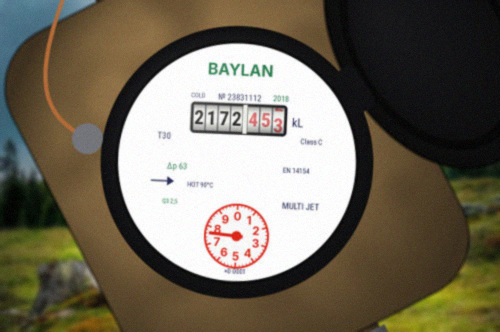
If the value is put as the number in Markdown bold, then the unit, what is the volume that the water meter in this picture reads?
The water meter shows **2172.4527** kL
